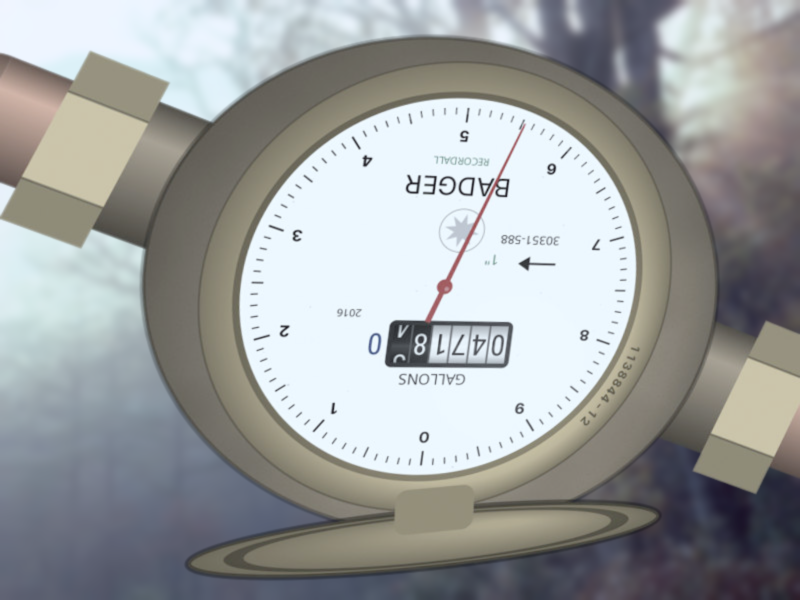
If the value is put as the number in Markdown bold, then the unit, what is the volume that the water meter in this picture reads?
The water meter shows **471835.5** gal
